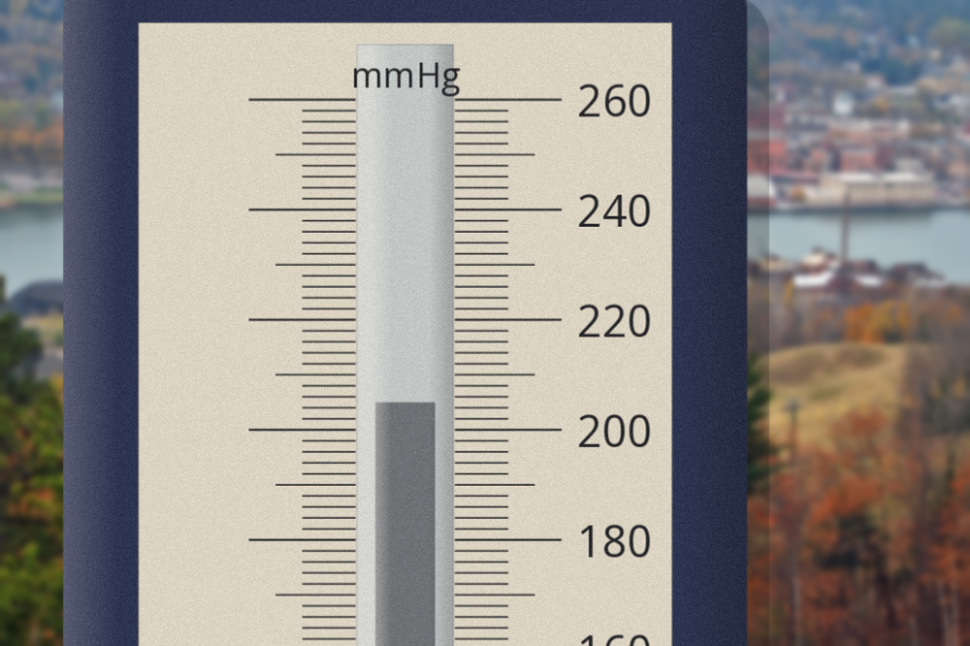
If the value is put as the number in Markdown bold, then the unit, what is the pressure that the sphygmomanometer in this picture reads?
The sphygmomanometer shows **205** mmHg
